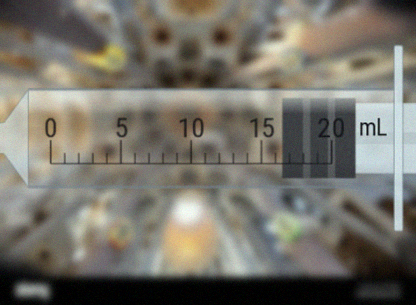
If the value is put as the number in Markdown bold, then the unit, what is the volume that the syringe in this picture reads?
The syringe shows **16.5** mL
